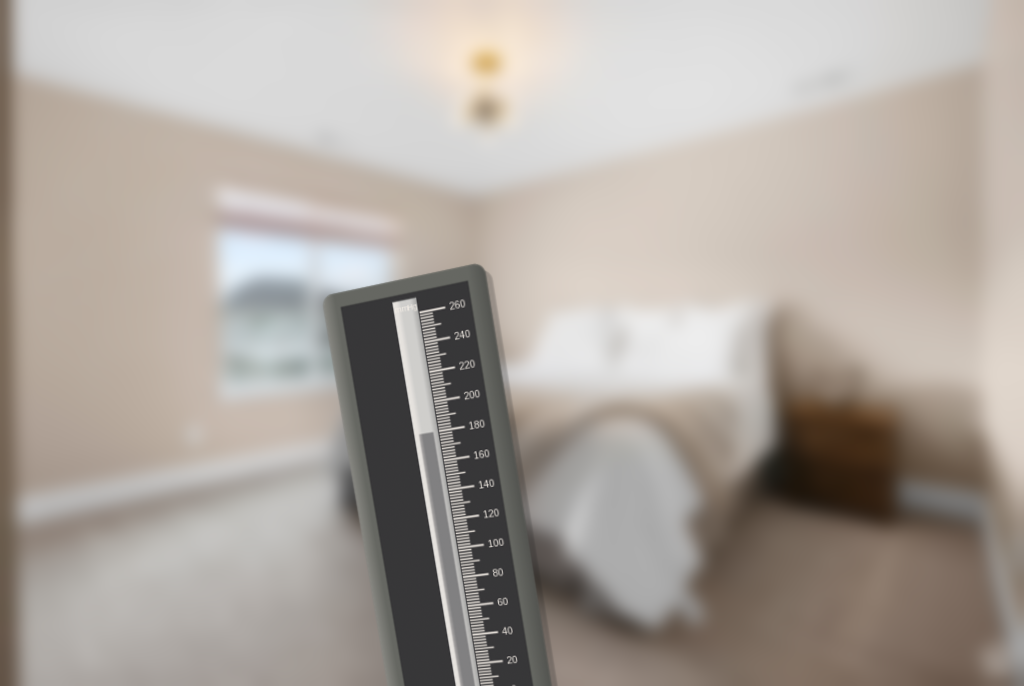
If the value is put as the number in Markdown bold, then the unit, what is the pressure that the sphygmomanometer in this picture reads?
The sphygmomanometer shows **180** mmHg
